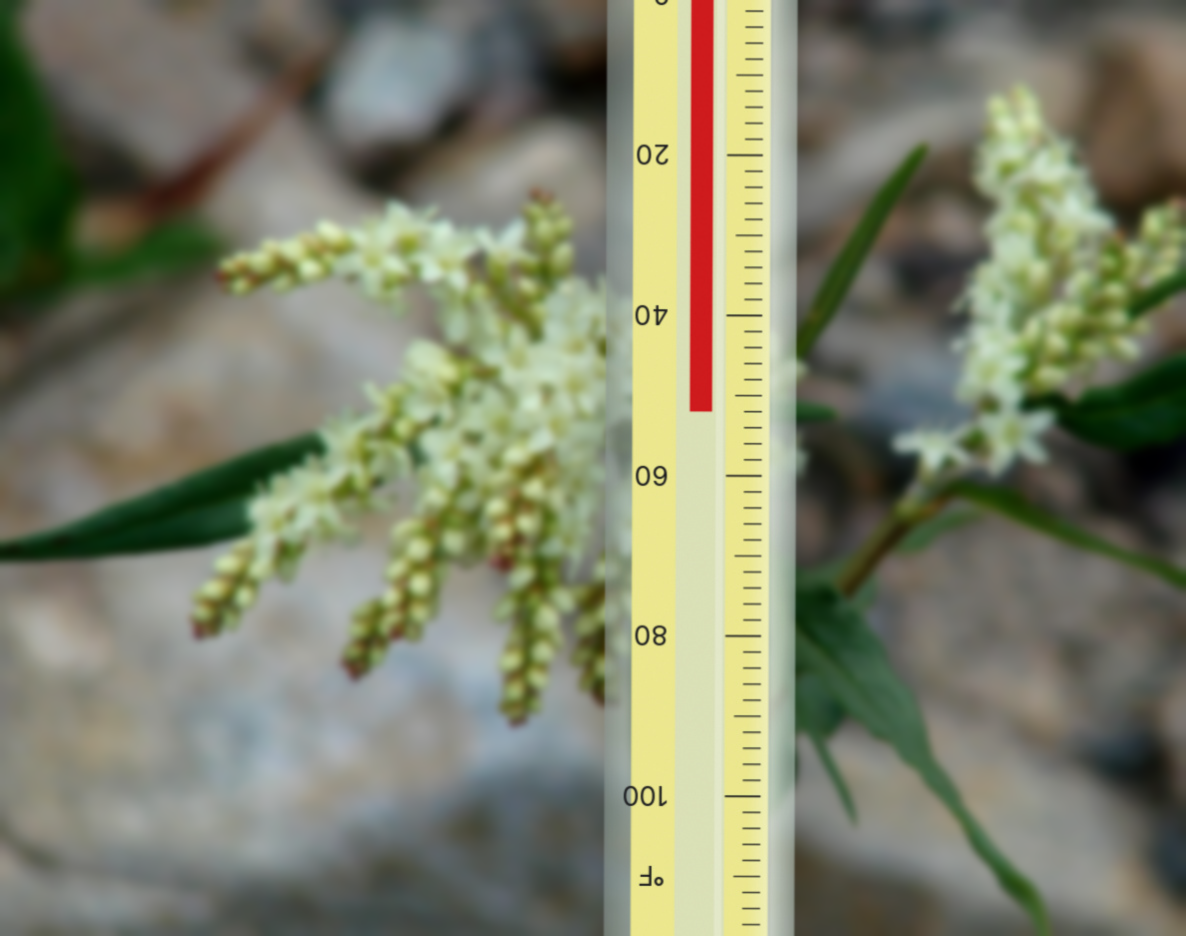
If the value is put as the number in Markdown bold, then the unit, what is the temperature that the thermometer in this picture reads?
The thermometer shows **52** °F
